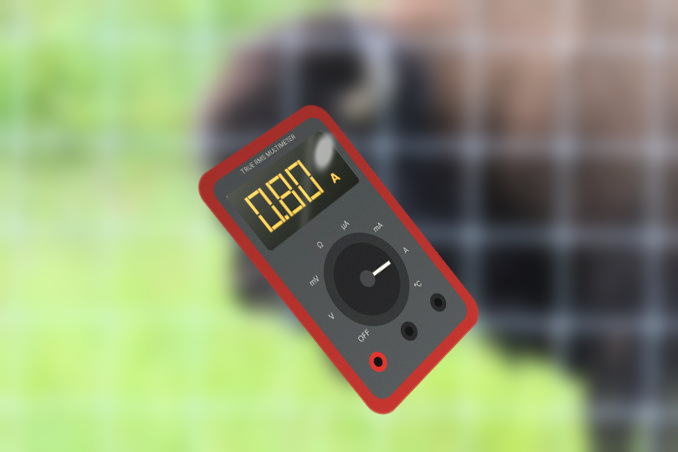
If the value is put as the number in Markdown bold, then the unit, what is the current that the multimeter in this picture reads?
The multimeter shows **0.80** A
